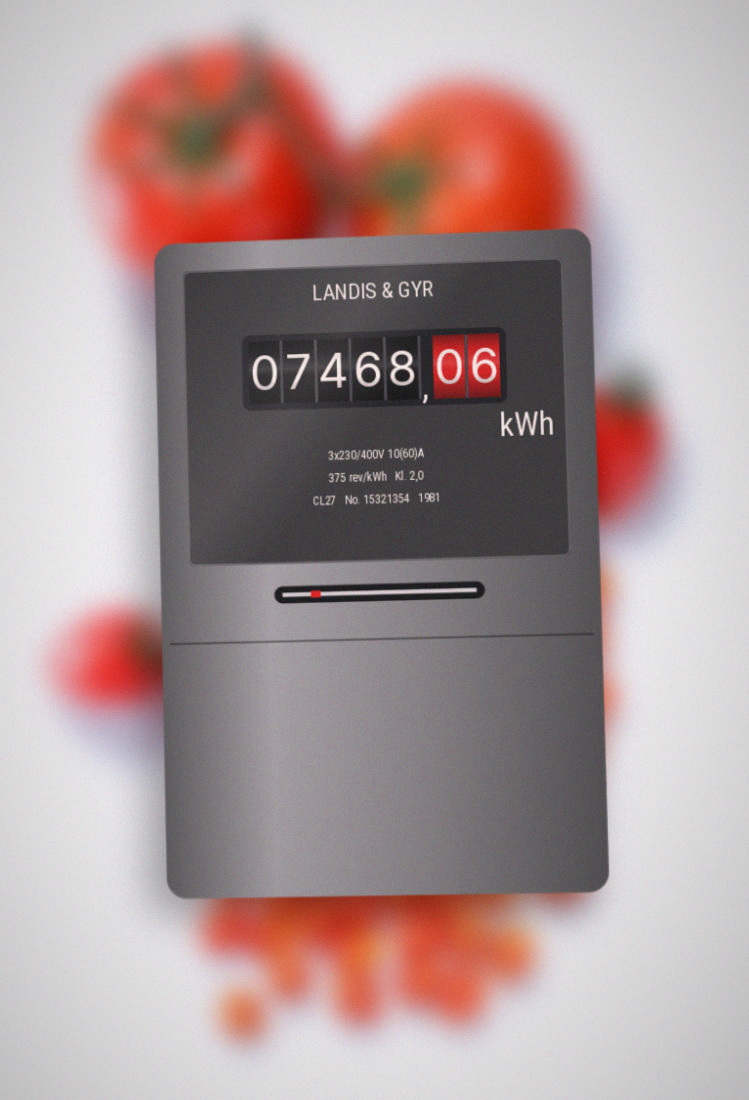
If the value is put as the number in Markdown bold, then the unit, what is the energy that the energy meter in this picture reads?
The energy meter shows **7468.06** kWh
